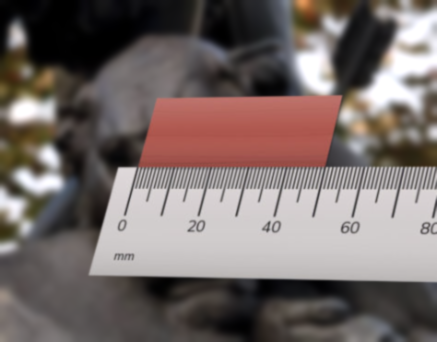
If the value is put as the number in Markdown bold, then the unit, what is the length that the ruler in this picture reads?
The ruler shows **50** mm
